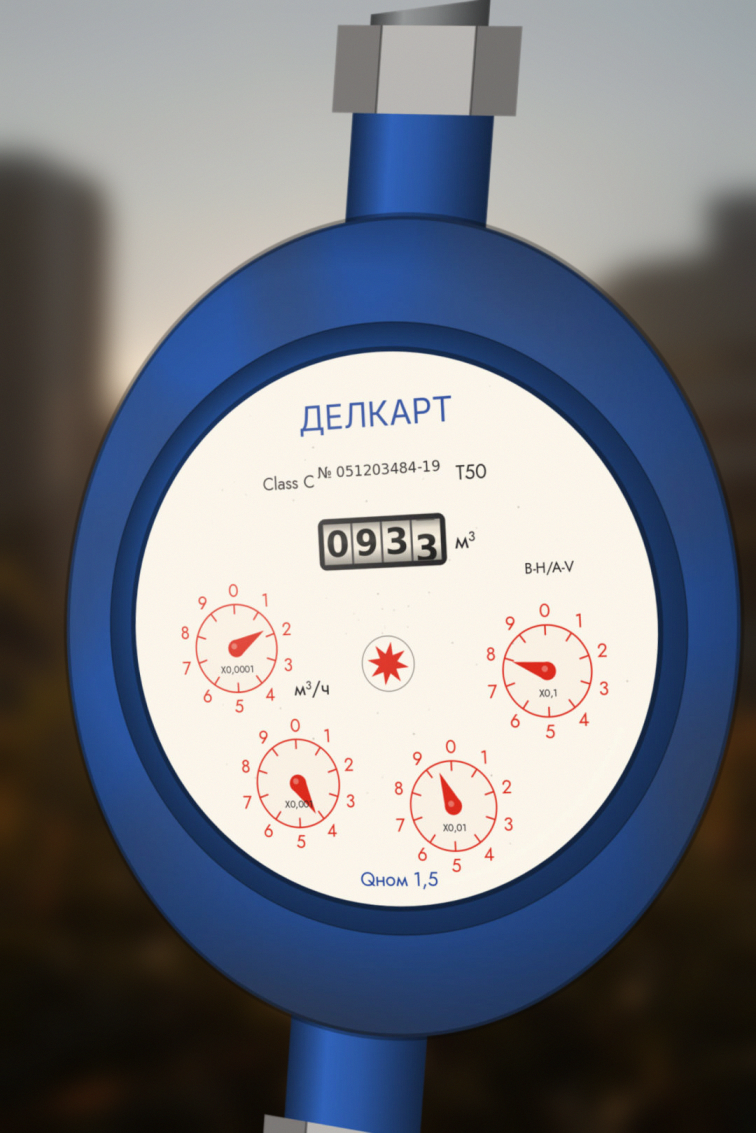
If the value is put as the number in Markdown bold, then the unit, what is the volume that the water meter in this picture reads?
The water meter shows **932.7941** m³
